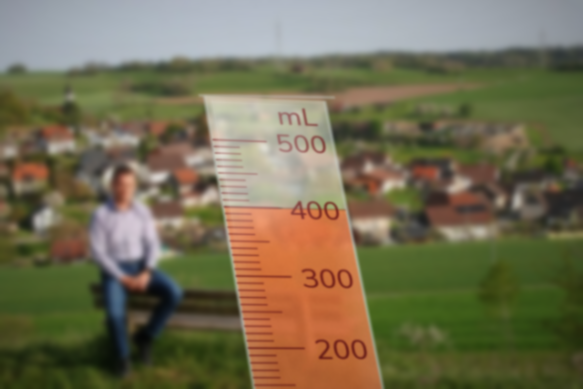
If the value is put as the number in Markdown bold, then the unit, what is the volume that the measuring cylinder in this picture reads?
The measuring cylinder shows **400** mL
